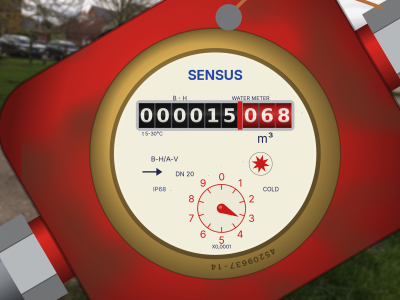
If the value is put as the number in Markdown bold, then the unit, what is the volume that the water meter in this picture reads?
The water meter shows **15.0683** m³
